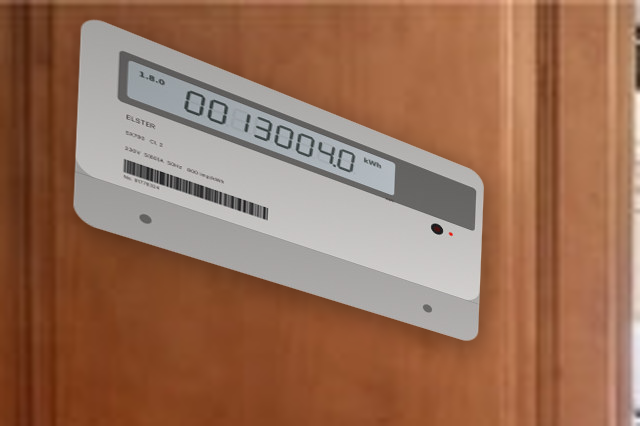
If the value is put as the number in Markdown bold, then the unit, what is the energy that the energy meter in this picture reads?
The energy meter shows **13004.0** kWh
